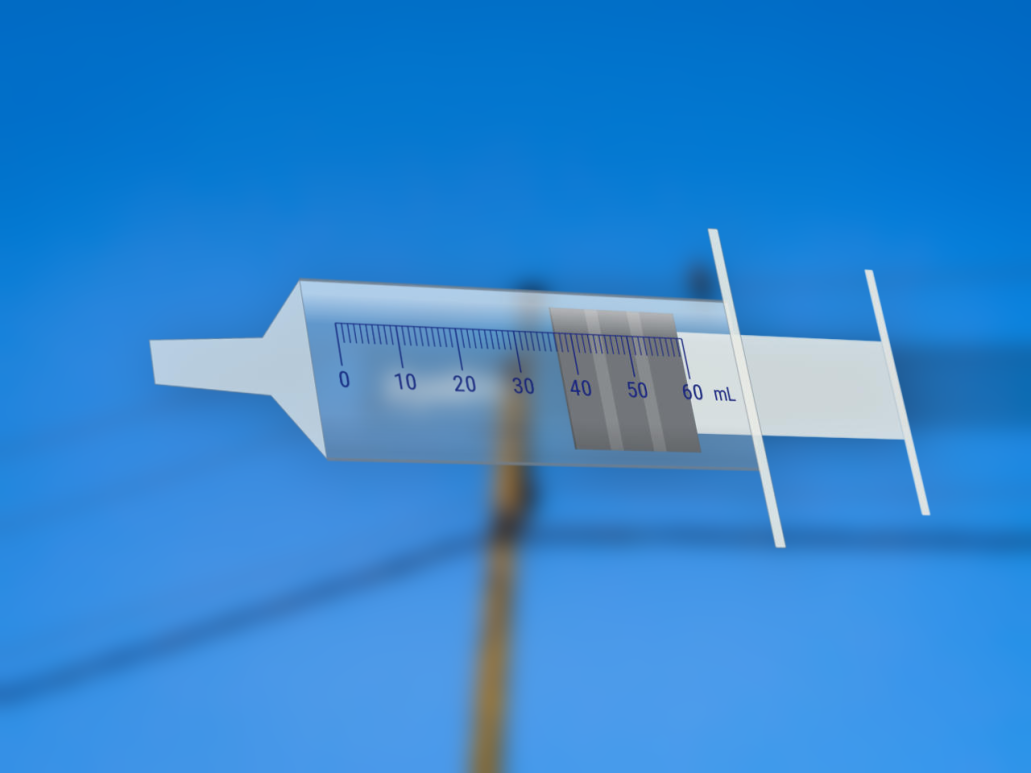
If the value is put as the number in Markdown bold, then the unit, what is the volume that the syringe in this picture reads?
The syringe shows **37** mL
